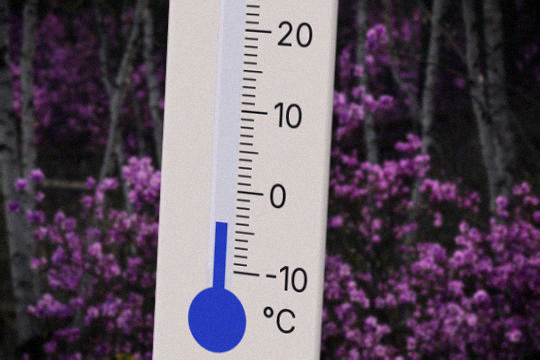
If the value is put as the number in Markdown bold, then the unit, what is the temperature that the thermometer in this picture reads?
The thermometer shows **-4** °C
